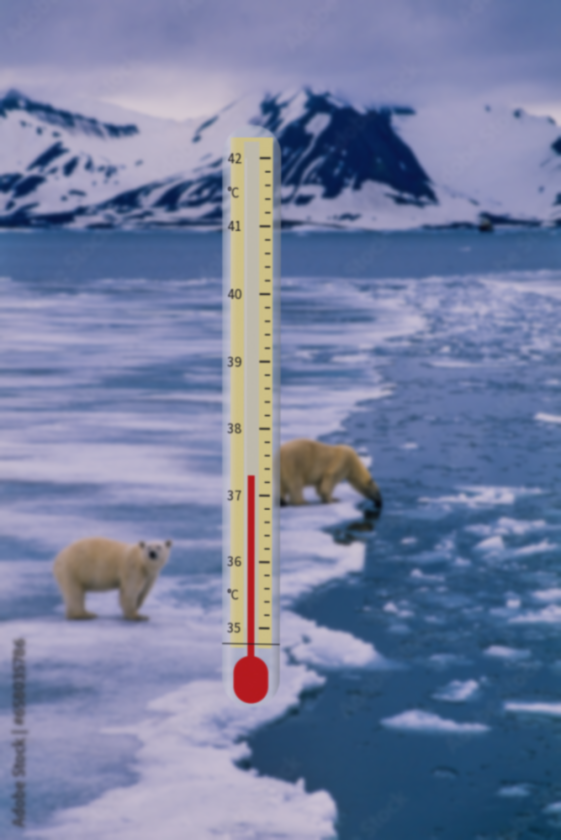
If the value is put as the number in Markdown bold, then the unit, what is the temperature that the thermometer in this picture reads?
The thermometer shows **37.3** °C
